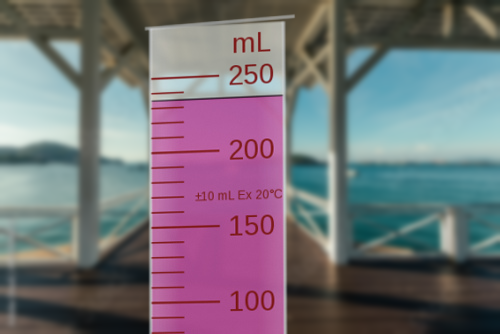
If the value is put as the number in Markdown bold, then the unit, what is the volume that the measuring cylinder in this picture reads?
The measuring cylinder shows **235** mL
